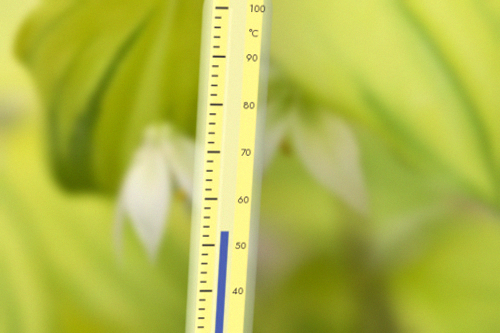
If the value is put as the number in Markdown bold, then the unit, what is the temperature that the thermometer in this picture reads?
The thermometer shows **53** °C
